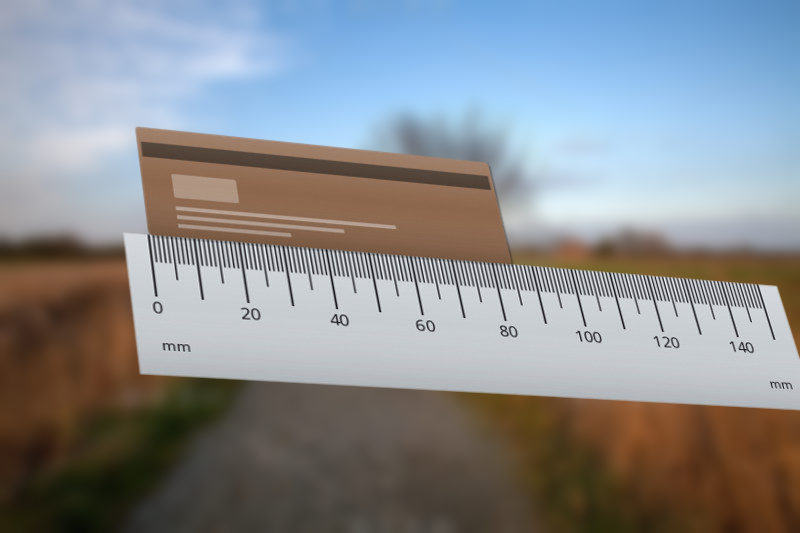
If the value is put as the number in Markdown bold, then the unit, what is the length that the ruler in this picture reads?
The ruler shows **85** mm
